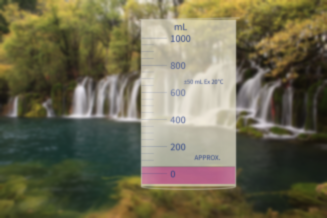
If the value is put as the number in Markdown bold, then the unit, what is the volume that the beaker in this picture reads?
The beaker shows **50** mL
